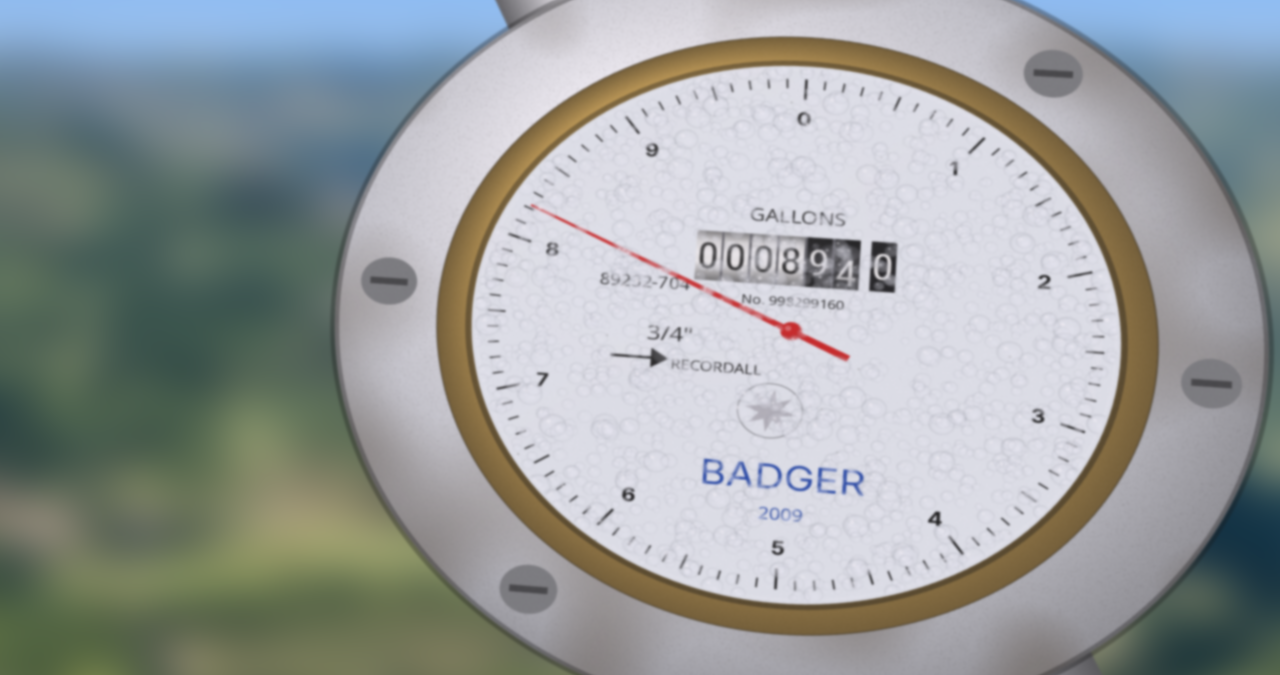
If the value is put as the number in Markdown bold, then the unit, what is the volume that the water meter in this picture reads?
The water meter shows **8938.2** gal
